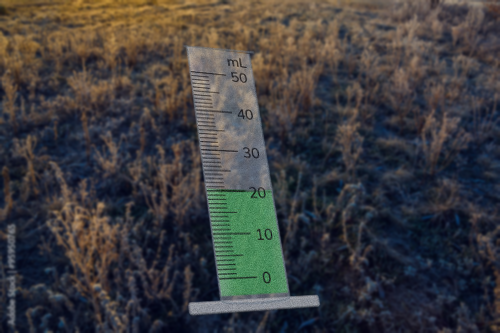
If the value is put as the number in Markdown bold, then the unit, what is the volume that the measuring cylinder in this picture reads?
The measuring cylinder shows **20** mL
